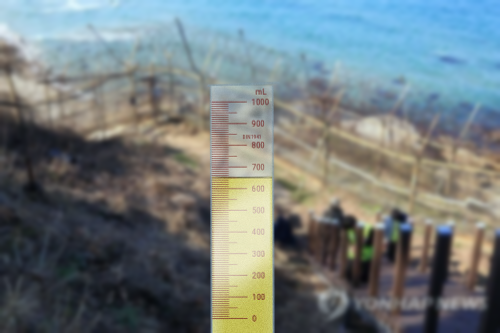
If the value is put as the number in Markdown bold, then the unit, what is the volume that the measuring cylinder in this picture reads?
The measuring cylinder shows **650** mL
